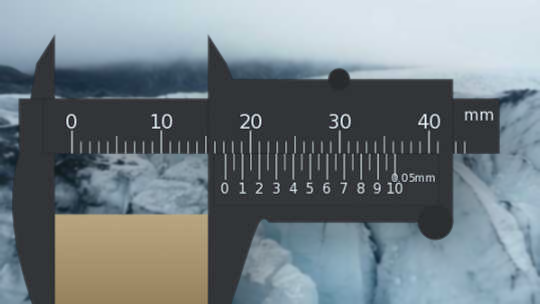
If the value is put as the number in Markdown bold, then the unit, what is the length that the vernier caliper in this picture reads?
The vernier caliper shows **17.2** mm
